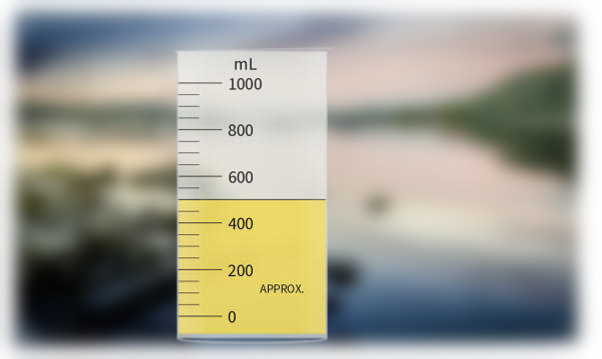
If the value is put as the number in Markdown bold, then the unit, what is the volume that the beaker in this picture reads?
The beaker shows **500** mL
